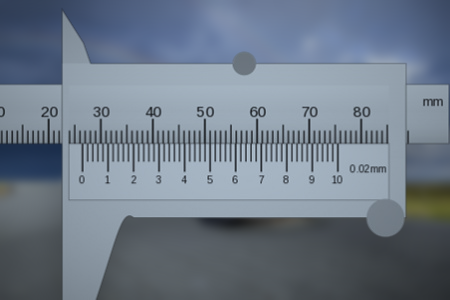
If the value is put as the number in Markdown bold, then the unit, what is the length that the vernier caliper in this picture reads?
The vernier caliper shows **26.5** mm
